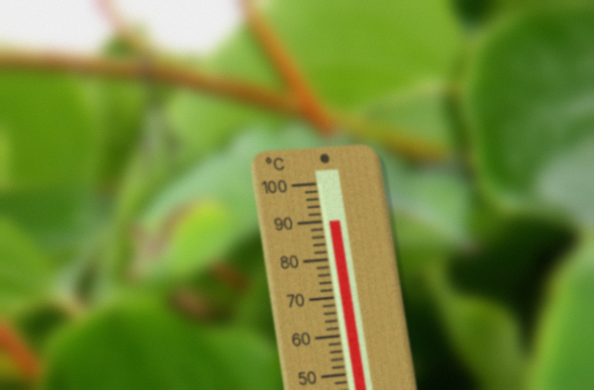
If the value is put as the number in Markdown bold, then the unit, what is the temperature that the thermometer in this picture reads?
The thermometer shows **90** °C
